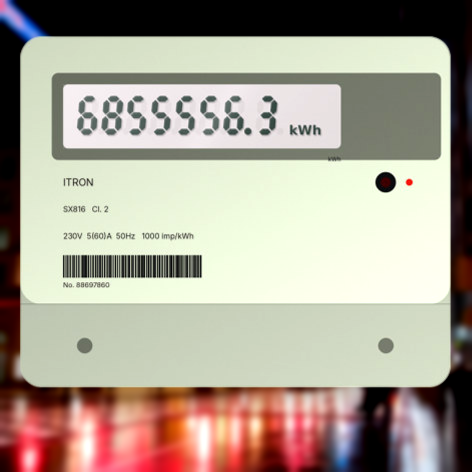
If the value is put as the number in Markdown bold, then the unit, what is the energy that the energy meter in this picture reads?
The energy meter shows **6855556.3** kWh
